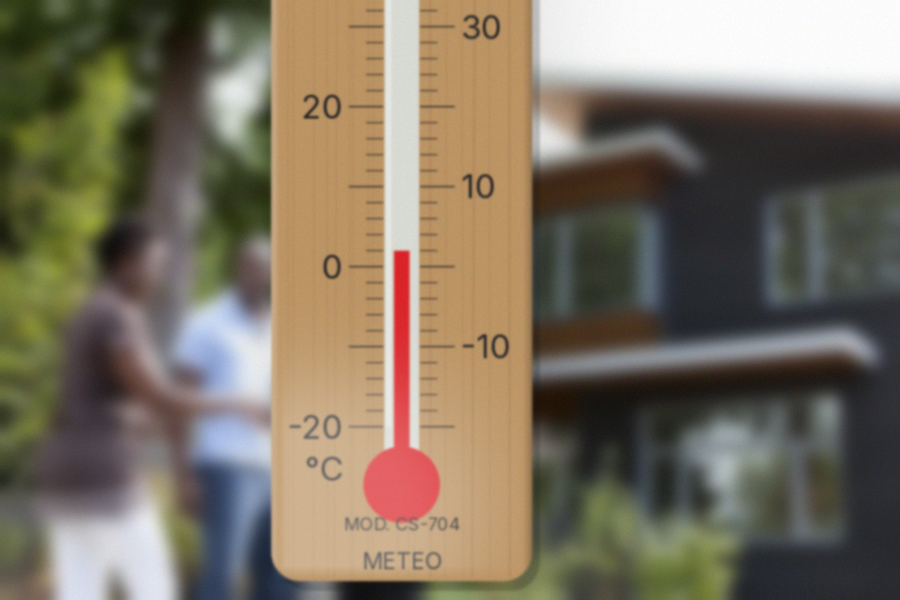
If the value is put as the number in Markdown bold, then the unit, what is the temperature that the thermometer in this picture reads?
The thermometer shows **2** °C
